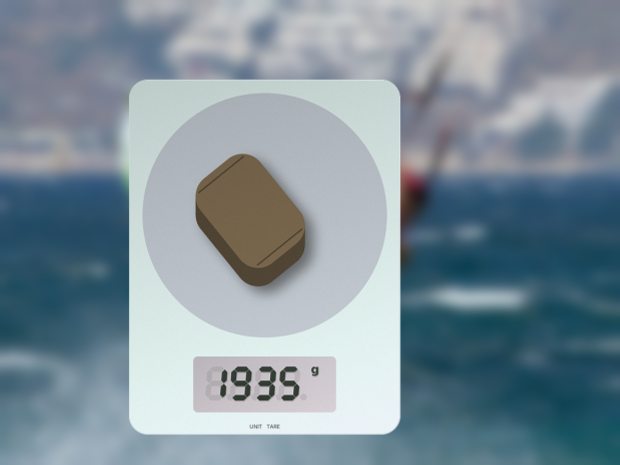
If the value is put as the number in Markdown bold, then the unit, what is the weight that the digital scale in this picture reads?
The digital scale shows **1935** g
